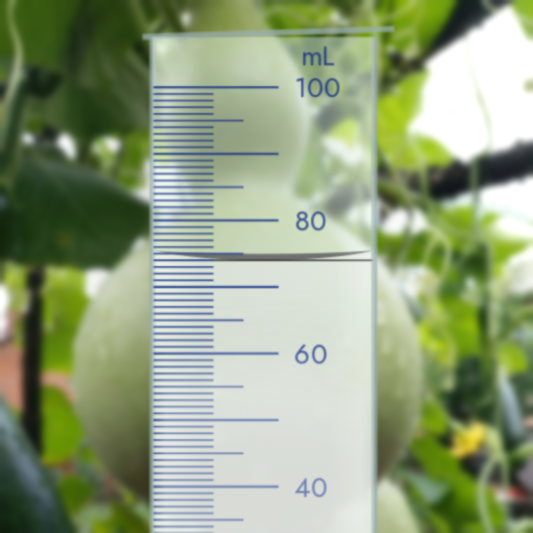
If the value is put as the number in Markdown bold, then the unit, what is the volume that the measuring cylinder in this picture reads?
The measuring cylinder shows **74** mL
